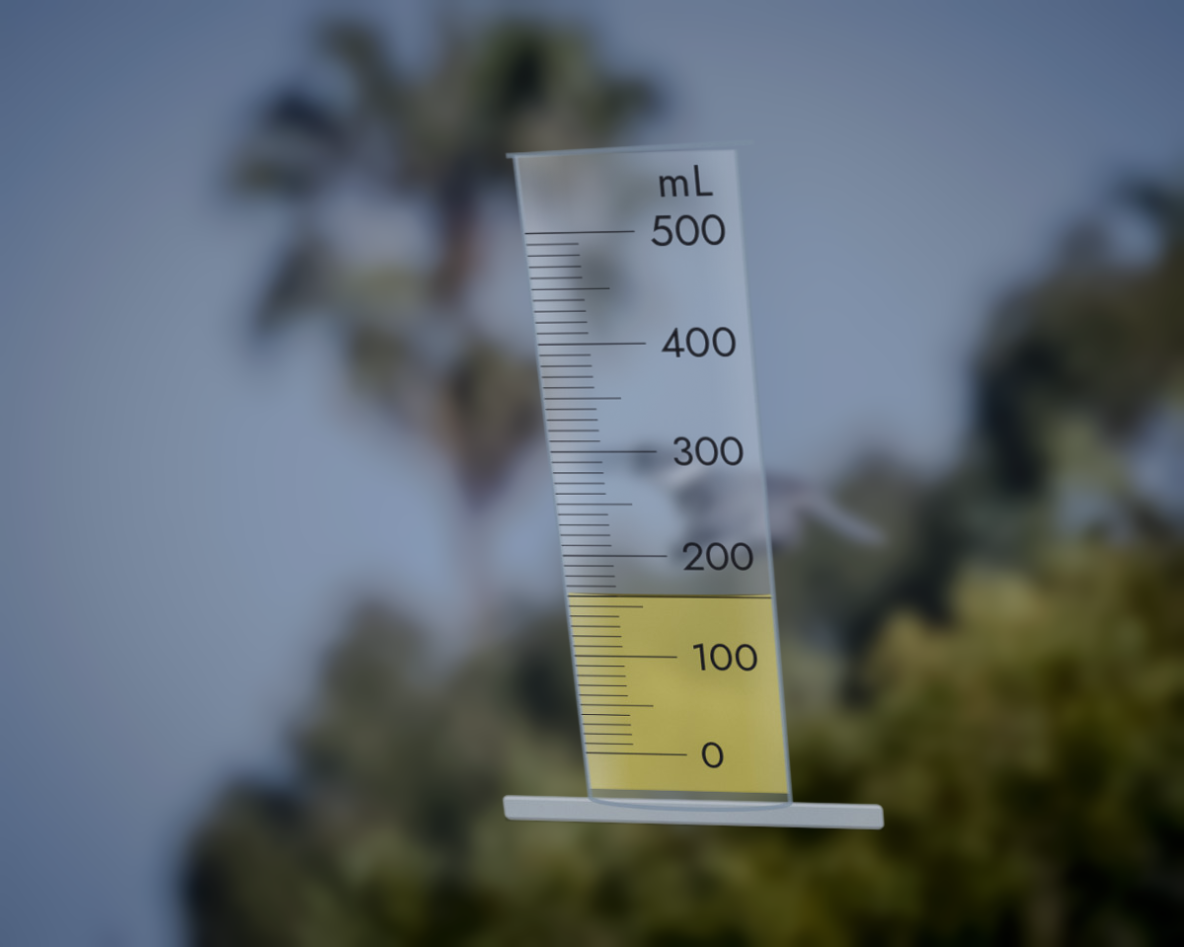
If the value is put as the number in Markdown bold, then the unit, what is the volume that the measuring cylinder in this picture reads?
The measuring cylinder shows **160** mL
